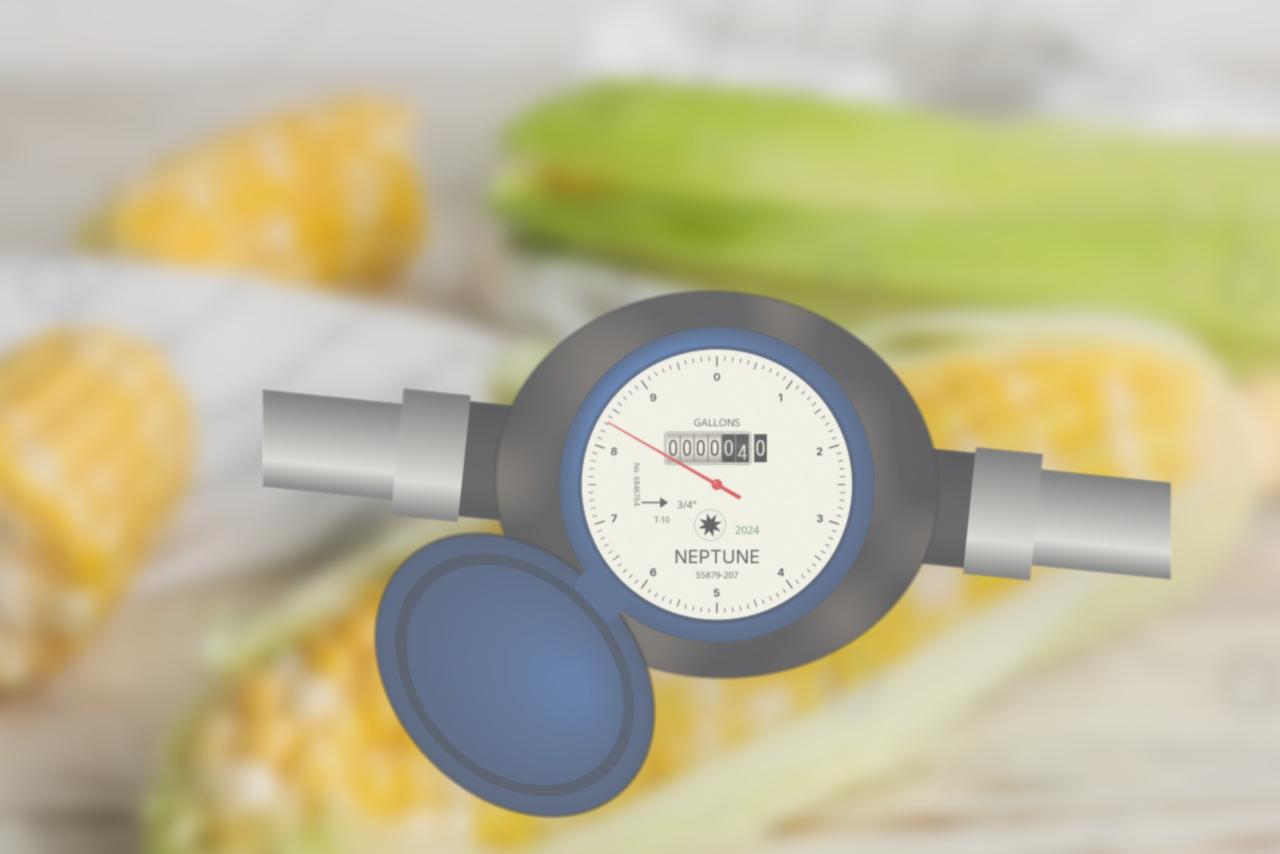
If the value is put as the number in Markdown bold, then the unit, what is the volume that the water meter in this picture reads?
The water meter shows **38.3** gal
